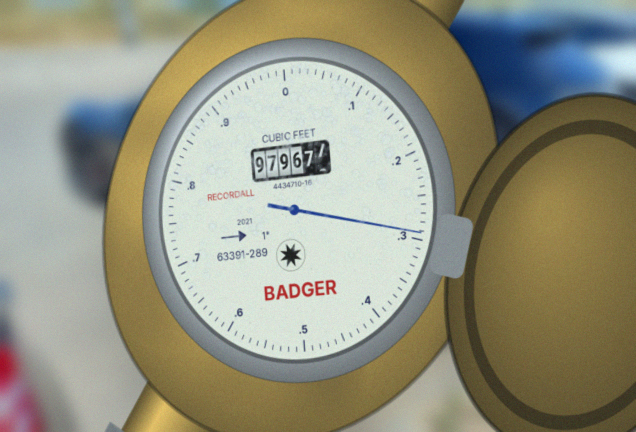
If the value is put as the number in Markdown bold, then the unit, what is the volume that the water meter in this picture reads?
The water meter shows **979677.29** ft³
